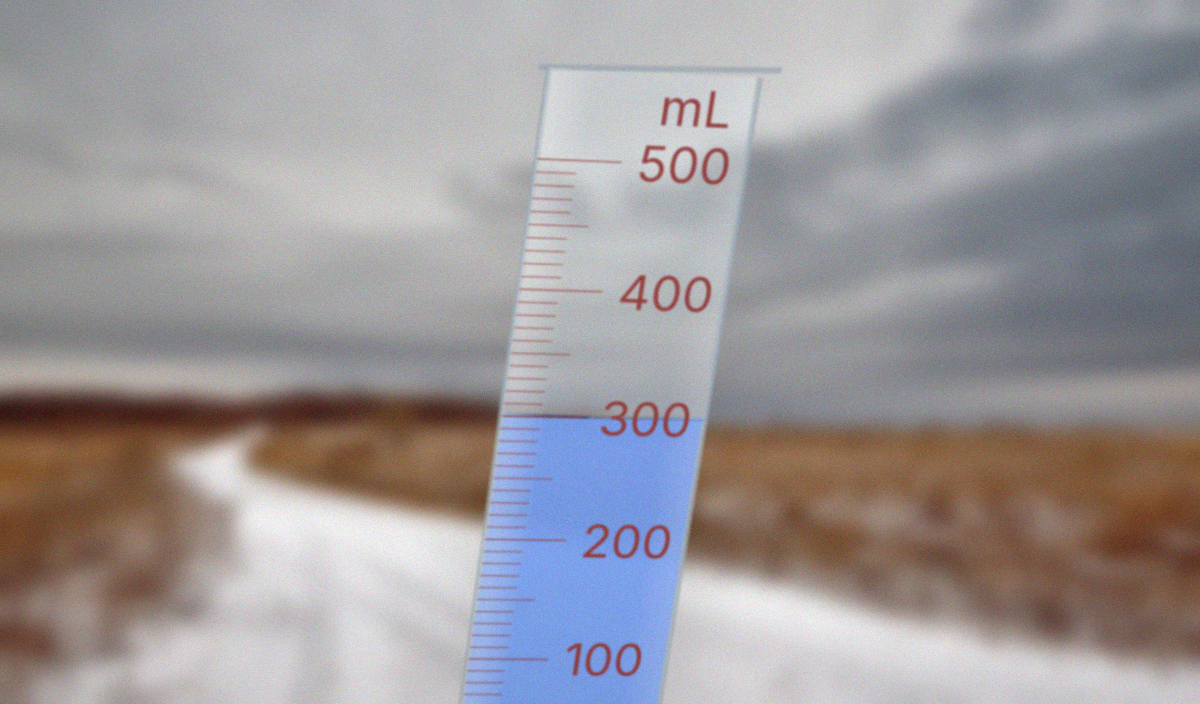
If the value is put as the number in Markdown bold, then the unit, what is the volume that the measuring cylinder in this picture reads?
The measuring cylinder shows **300** mL
